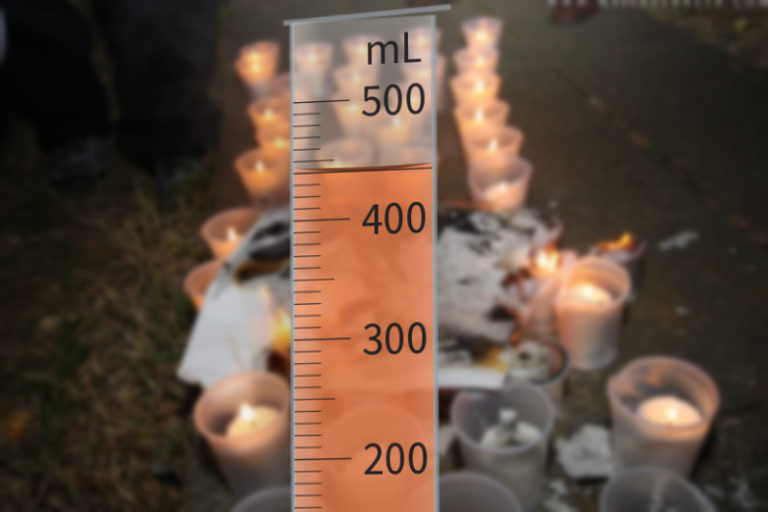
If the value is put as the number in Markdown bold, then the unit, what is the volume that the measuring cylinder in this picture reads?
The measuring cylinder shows **440** mL
